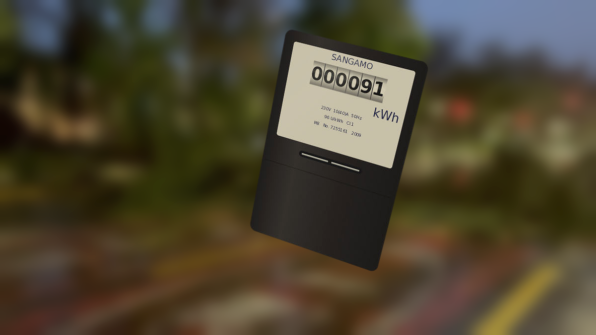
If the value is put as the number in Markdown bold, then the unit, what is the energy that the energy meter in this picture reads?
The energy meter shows **91** kWh
